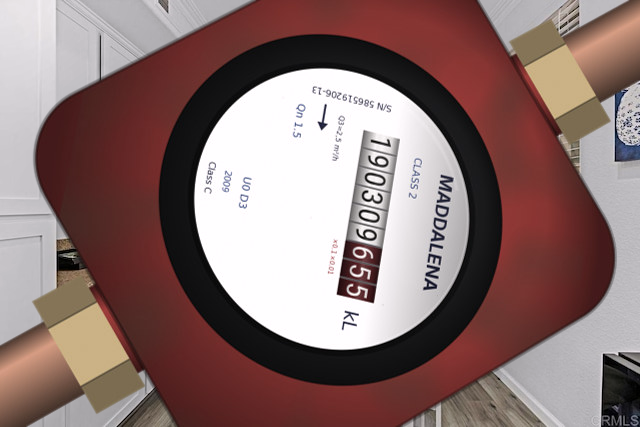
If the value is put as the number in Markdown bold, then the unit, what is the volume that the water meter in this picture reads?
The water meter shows **190309.655** kL
